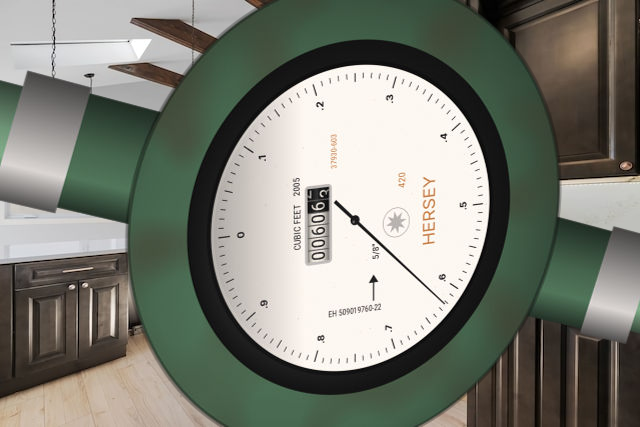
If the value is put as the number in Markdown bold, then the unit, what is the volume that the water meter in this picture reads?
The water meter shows **6062.62** ft³
